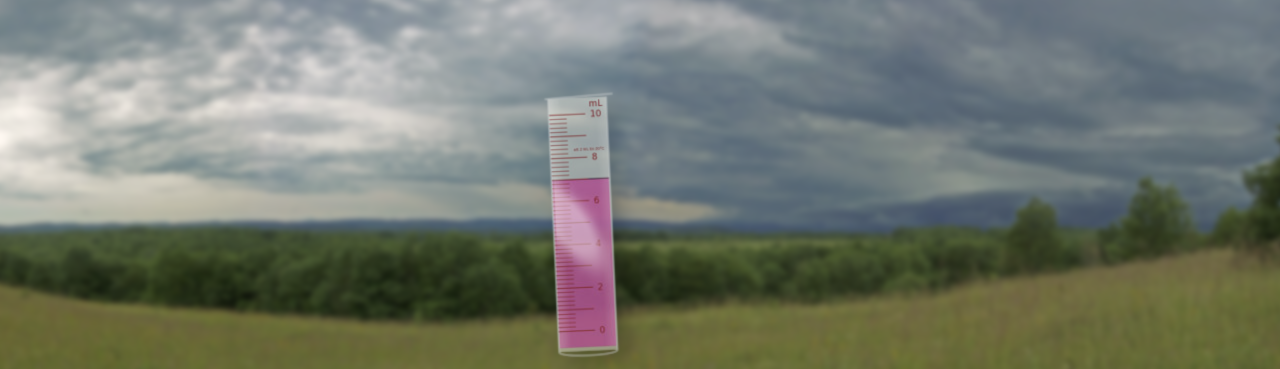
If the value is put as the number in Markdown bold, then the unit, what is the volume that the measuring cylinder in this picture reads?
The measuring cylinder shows **7** mL
